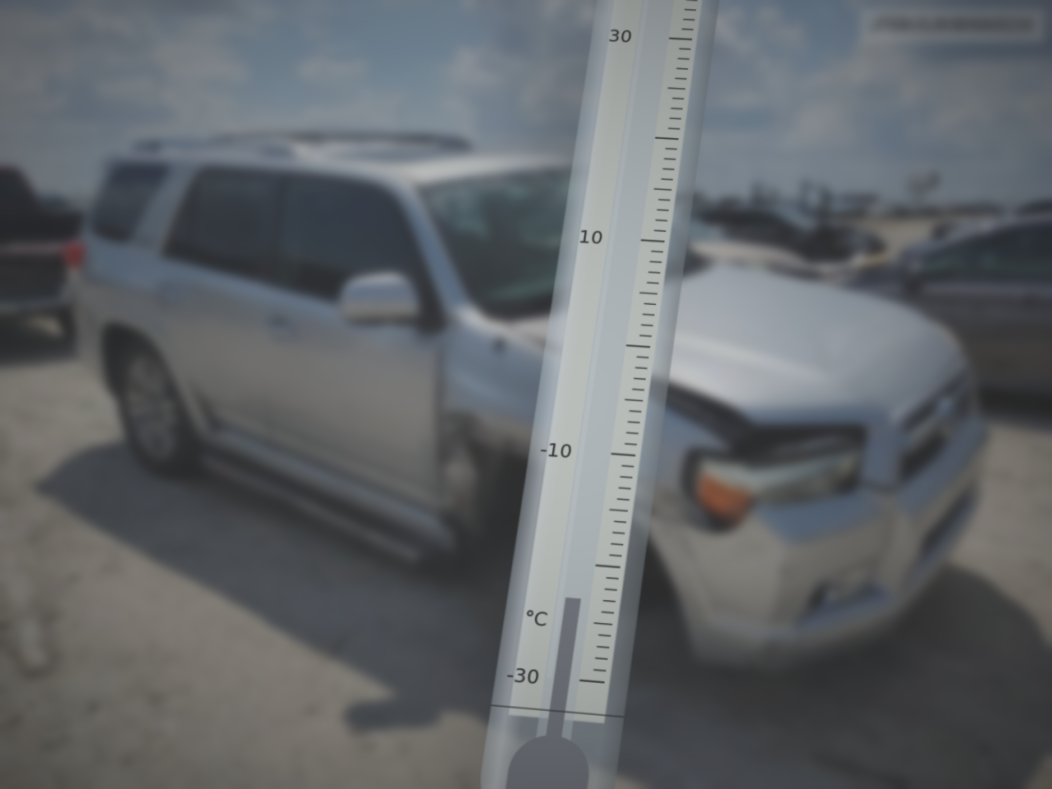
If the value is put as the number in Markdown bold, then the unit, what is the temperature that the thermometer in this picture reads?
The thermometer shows **-23** °C
